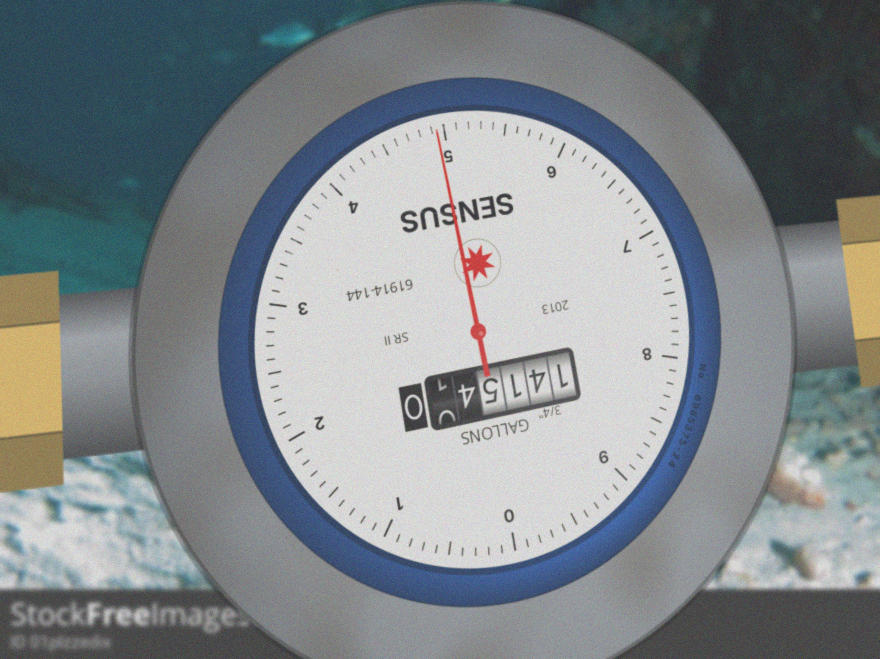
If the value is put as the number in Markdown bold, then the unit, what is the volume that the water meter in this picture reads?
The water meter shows **1415404.9** gal
